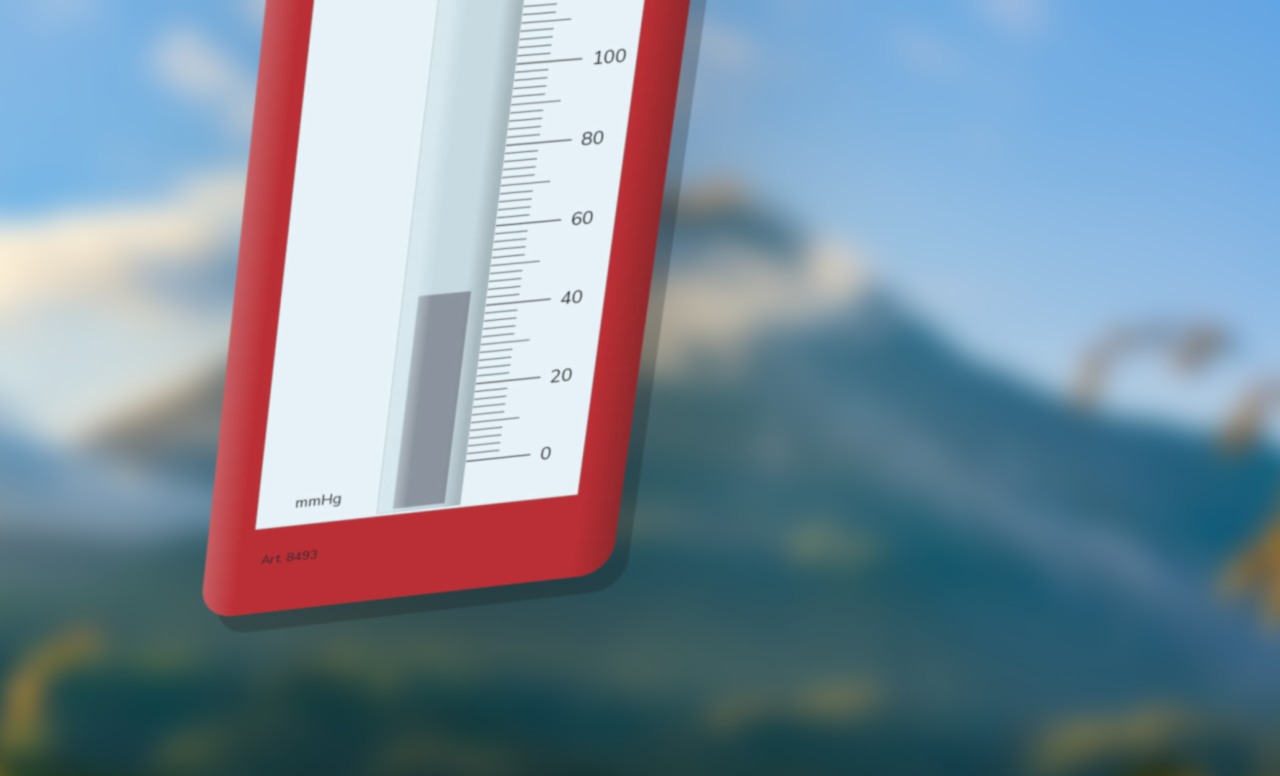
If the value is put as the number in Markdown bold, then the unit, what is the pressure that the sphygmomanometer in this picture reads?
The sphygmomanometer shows **44** mmHg
